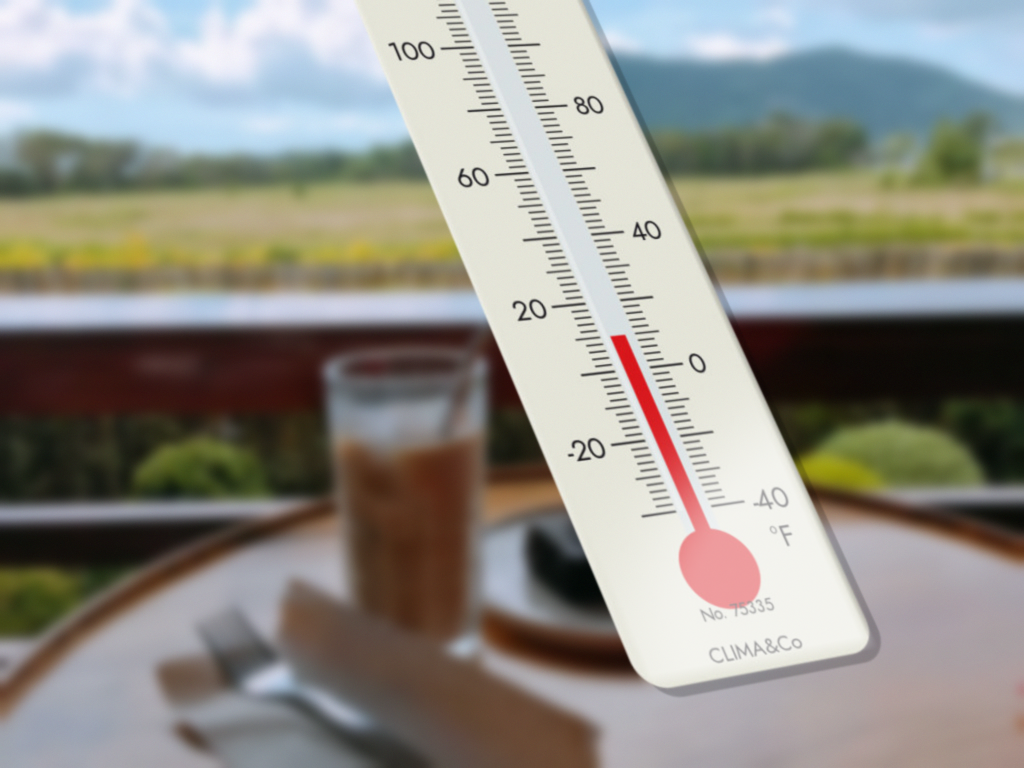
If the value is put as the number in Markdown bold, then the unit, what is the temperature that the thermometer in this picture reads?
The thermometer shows **10** °F
